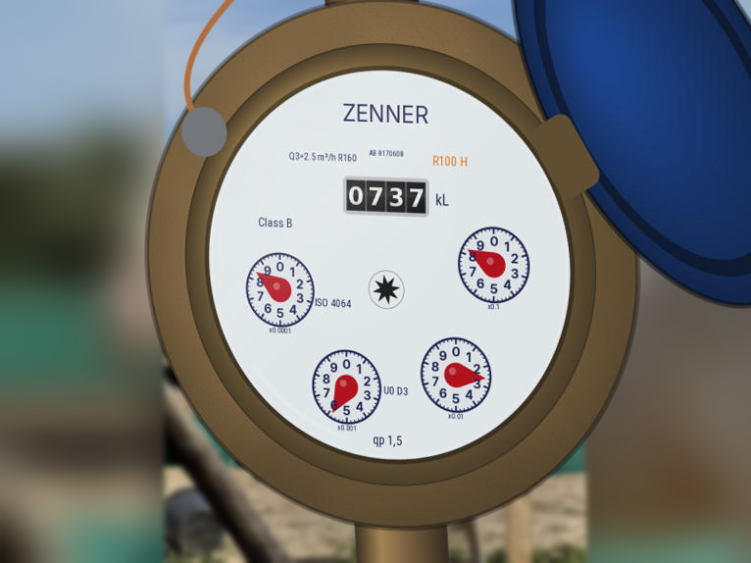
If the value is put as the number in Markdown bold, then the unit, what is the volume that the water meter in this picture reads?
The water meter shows **737.8258** kL
